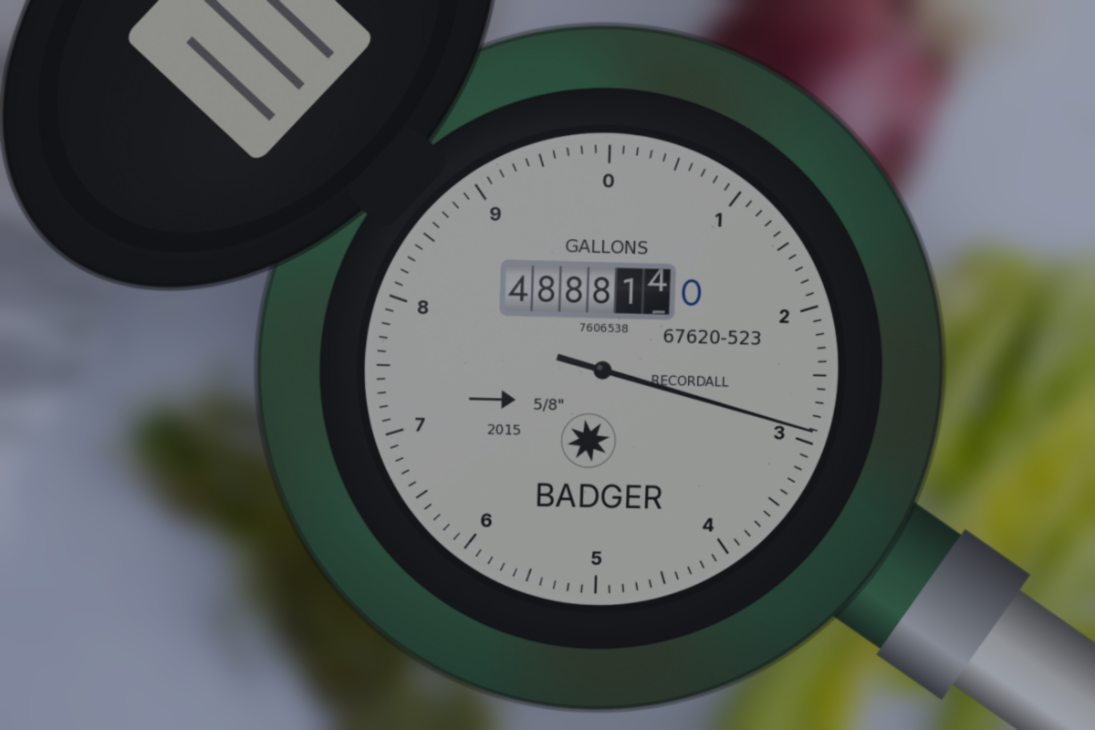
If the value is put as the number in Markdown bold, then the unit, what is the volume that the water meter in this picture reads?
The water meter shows **4888142.9** gal
